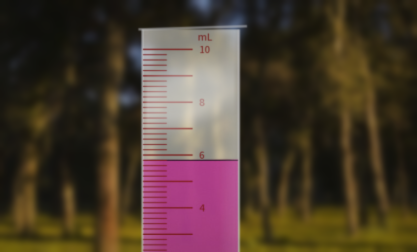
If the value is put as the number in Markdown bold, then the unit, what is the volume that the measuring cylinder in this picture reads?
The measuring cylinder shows **5.8** mL
